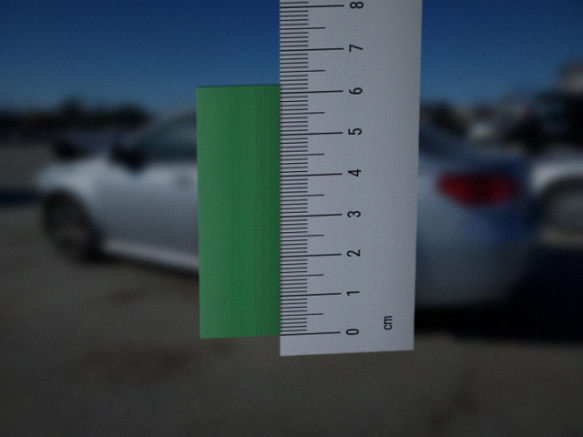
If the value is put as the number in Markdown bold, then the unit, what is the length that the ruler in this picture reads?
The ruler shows **6.2** cm
